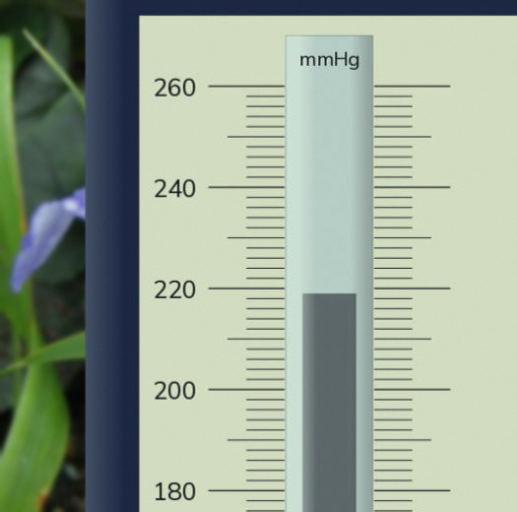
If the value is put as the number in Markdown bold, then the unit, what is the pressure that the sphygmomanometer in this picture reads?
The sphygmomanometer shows **219** mmHg
